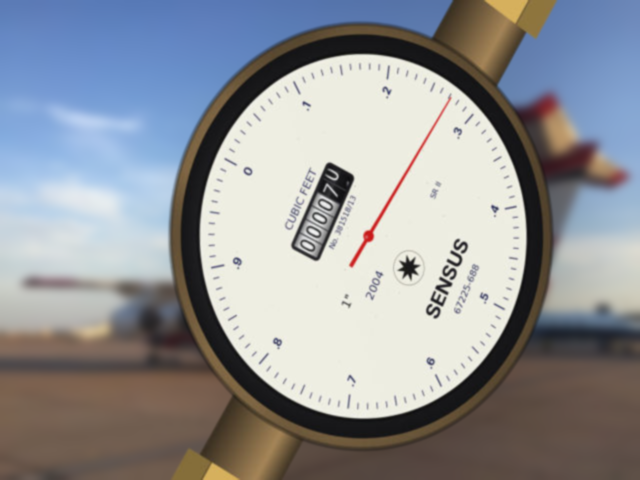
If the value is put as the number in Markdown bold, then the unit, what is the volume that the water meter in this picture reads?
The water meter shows **70.27** ft³
